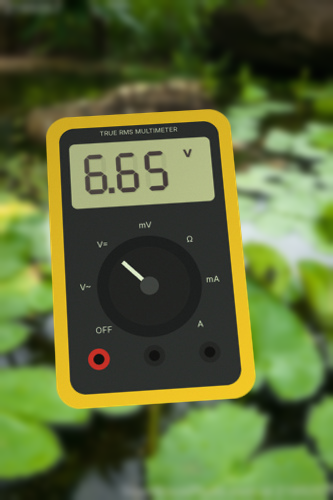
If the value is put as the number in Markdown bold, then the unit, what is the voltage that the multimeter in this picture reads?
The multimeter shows **6.65** V
